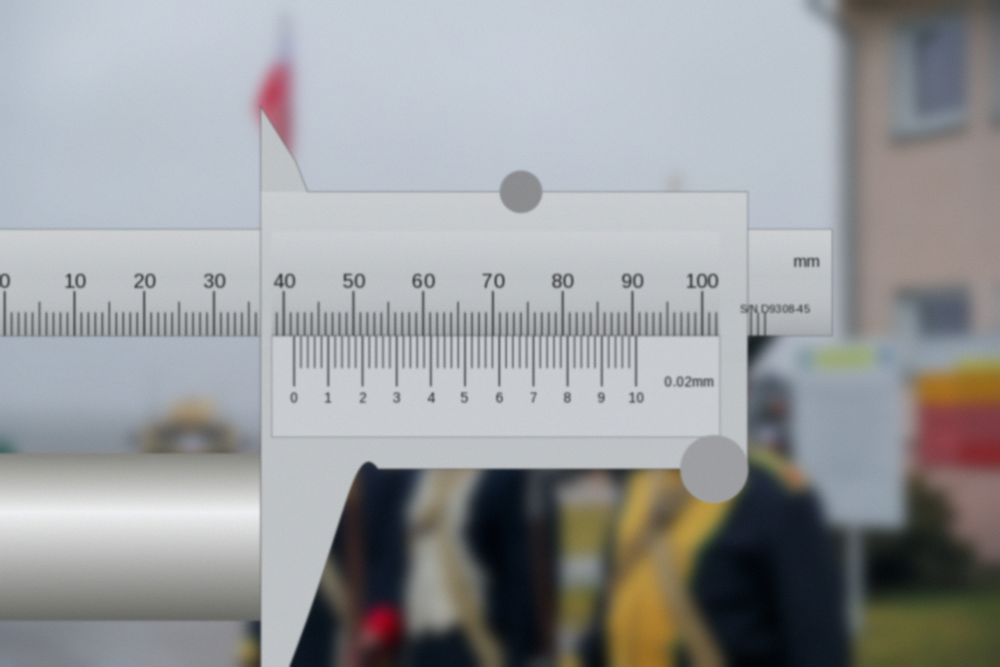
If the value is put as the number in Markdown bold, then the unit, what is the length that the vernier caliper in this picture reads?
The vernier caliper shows **41.5** mm
